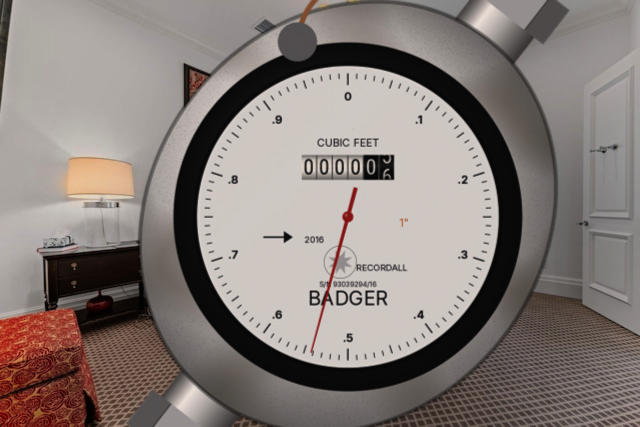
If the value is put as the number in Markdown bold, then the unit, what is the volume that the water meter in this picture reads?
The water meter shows **5.54** ft³
